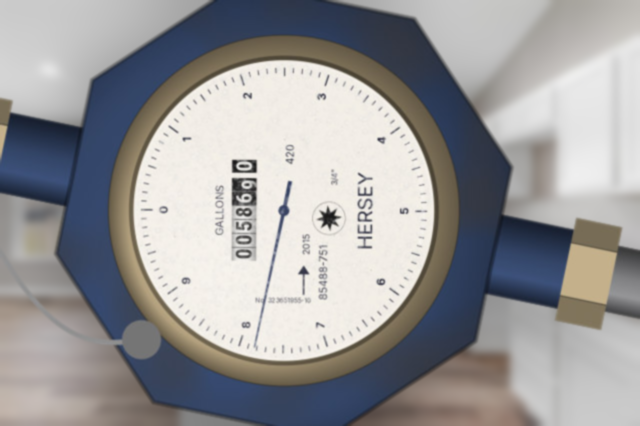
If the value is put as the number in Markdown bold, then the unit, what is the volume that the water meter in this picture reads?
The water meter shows **58687.8** gal
